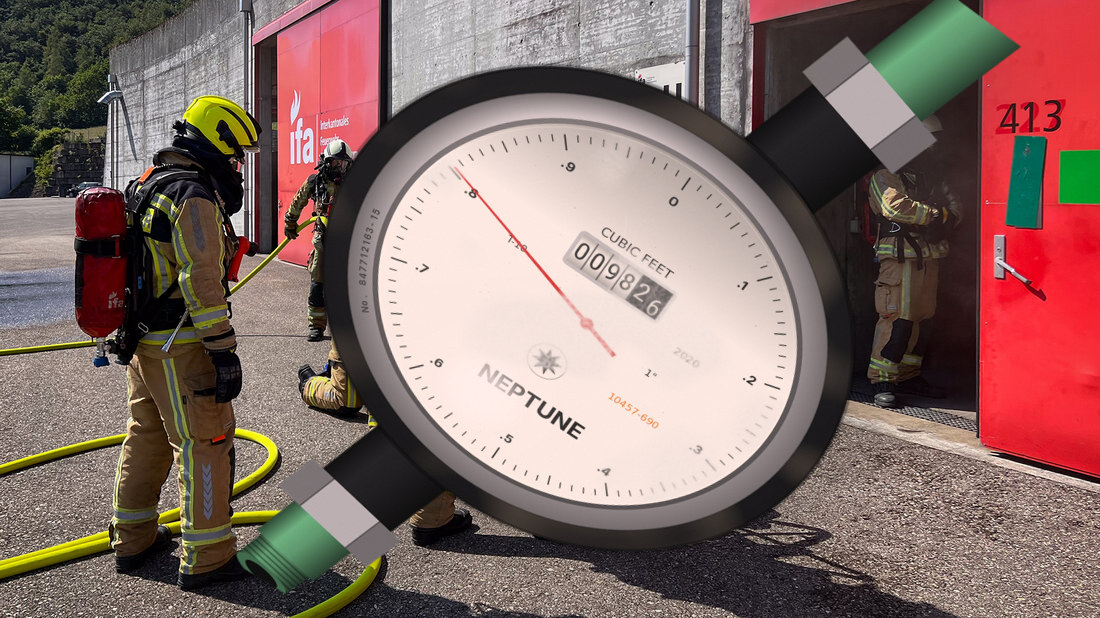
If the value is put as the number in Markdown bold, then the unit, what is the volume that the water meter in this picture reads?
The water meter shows **9825.80** ft³
